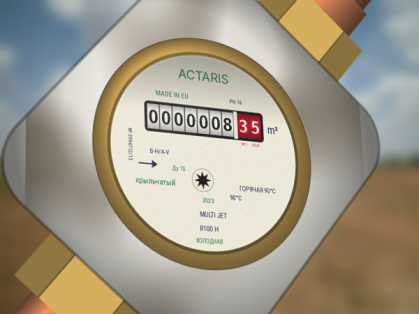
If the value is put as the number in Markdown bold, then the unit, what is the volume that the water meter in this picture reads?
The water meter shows **8.35** m³
